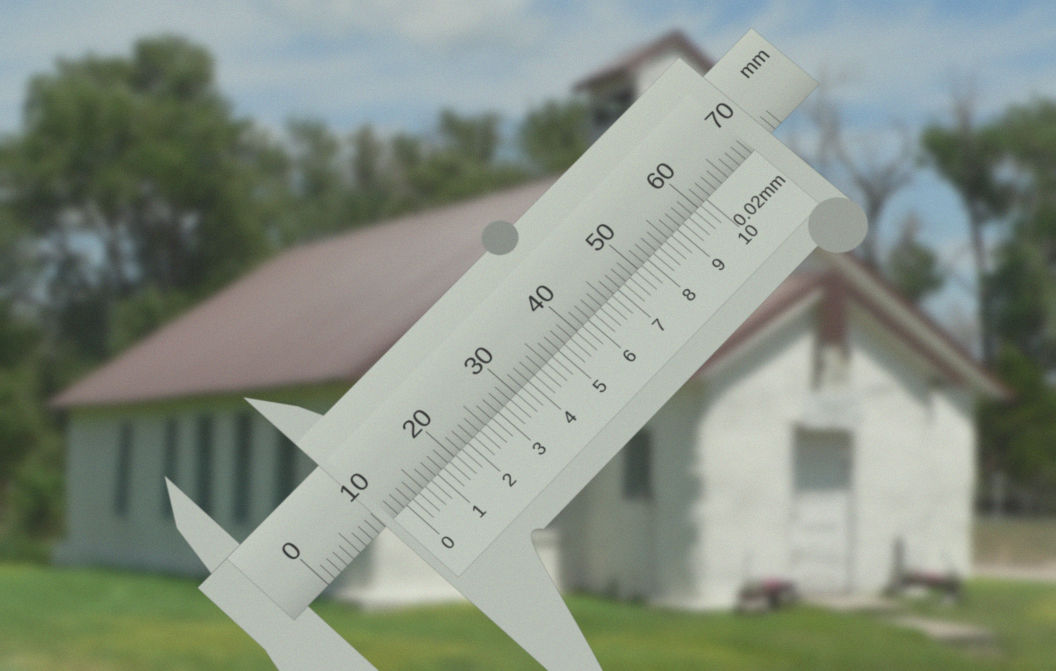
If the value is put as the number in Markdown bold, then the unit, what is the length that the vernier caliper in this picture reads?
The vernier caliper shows **12.4** mm
